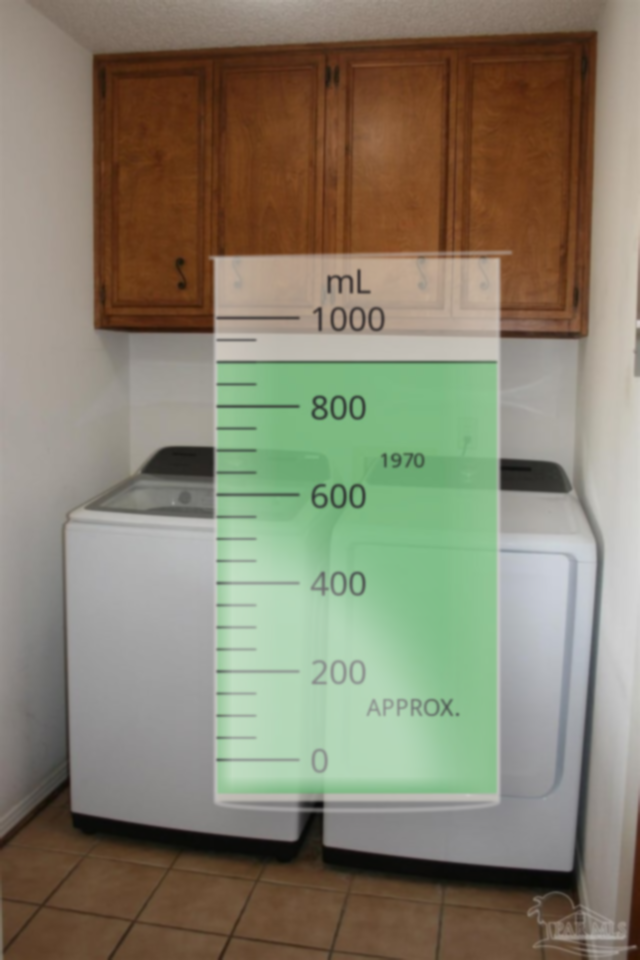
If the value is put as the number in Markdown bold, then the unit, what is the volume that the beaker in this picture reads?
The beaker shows **900** mL
